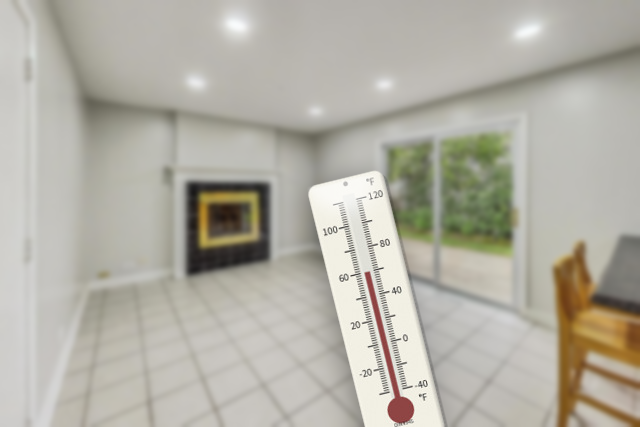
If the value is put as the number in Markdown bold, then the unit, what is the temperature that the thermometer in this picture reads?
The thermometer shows **60** °F
